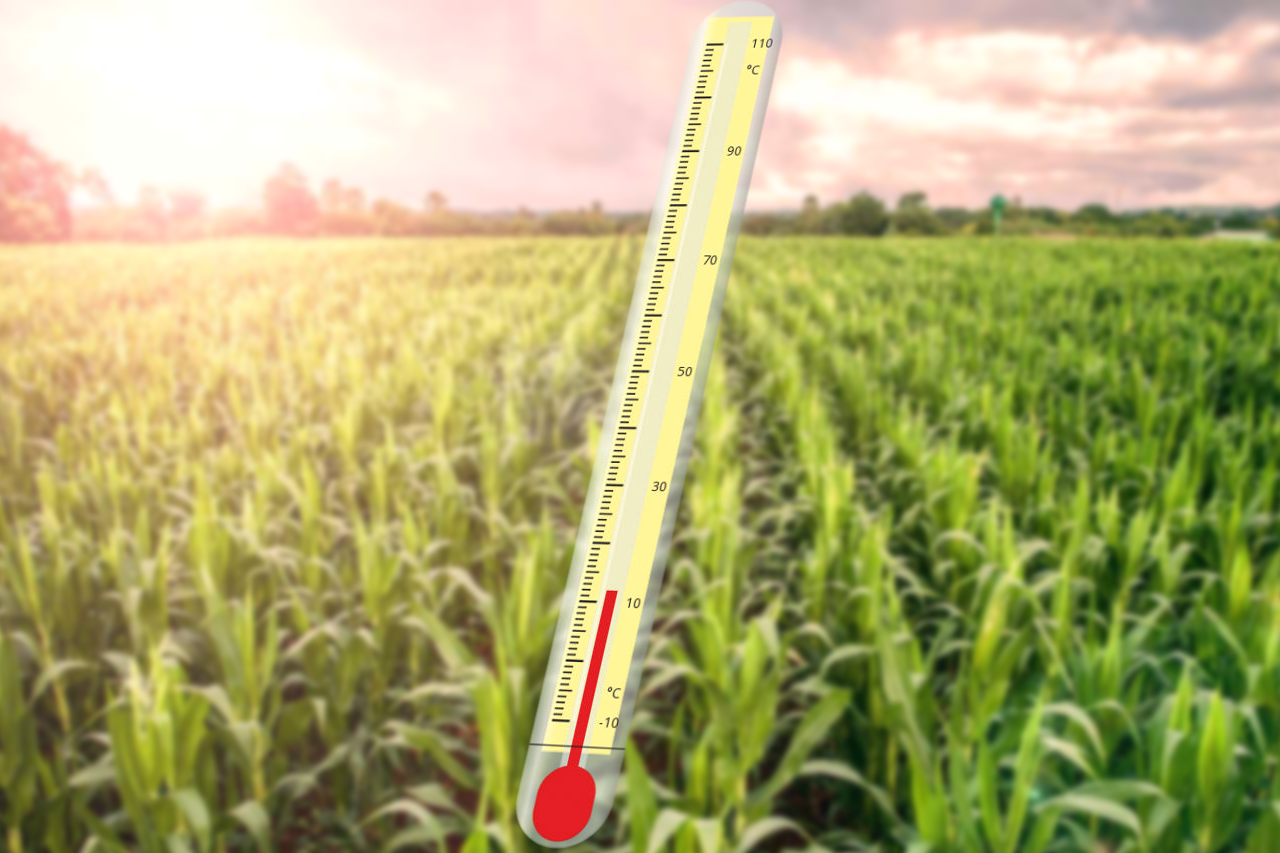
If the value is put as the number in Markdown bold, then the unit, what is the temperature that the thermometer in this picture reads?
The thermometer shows **12** °C
